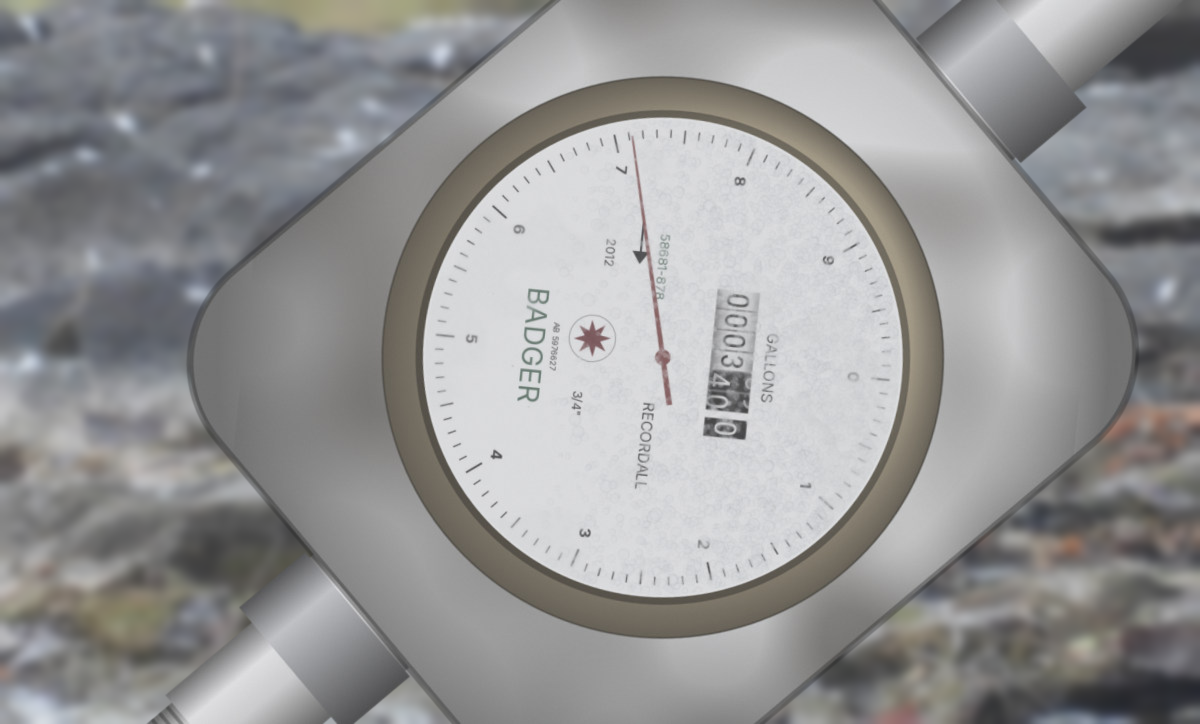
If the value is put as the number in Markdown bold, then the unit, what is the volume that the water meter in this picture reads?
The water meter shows **3397.1** gal
